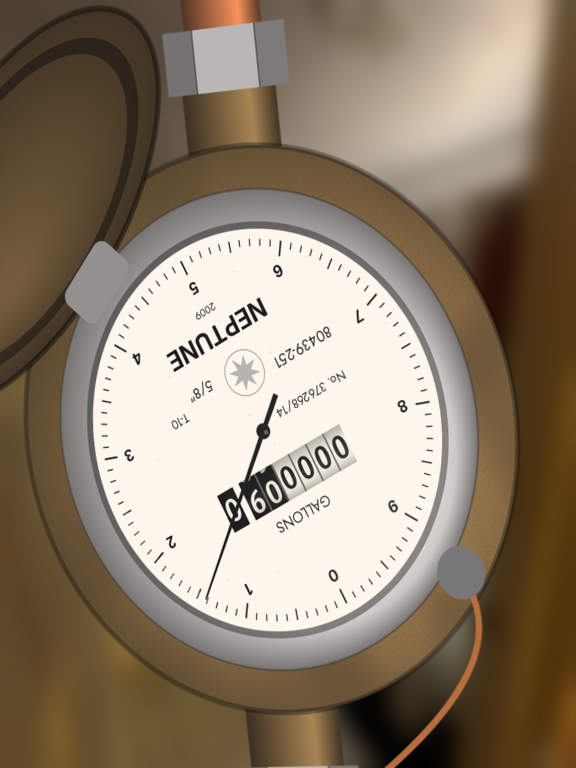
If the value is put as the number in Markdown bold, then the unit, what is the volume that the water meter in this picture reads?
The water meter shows **91.4** gal
